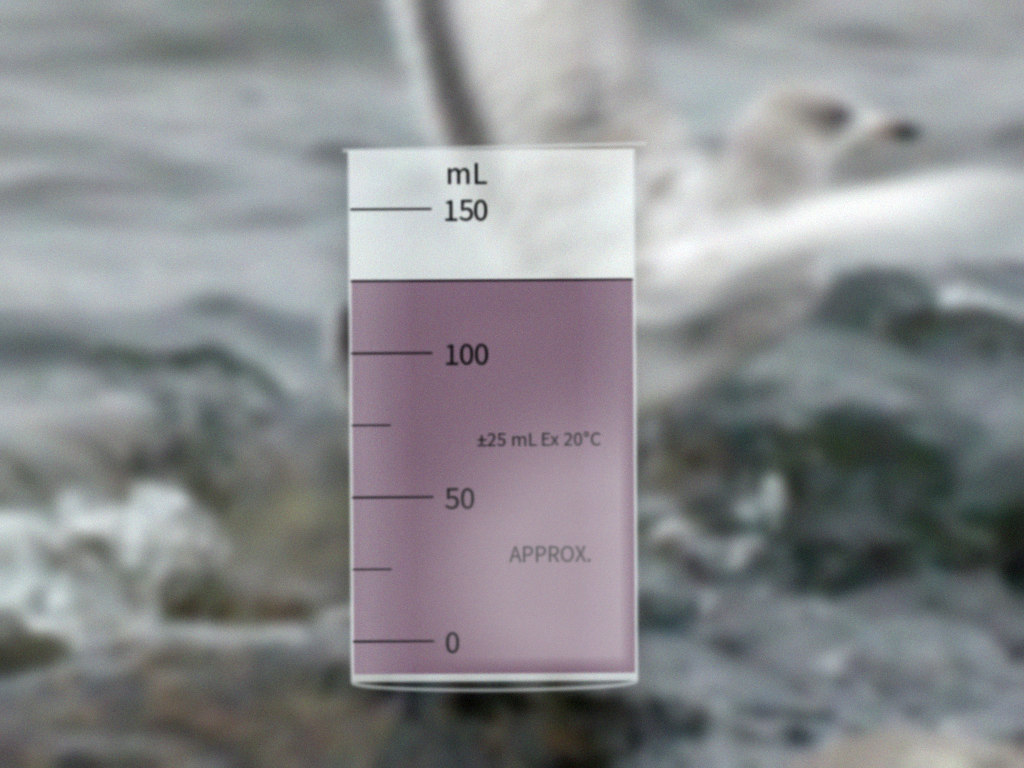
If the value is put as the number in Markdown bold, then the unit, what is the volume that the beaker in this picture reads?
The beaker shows **125** mL
